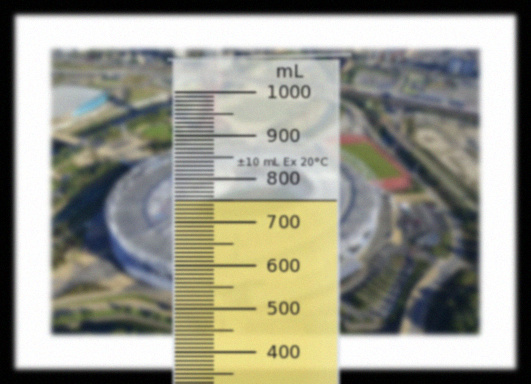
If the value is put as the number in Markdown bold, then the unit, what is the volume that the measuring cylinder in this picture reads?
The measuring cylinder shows **750** mL
